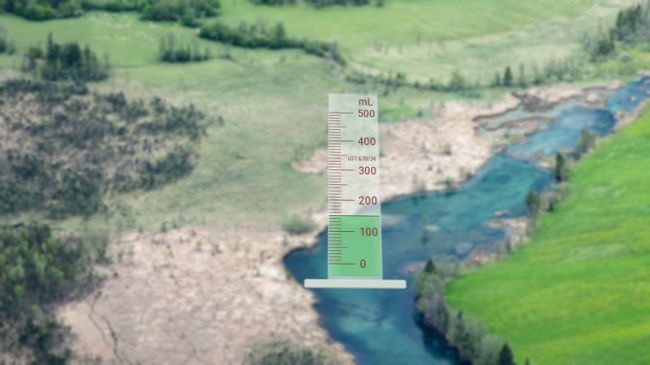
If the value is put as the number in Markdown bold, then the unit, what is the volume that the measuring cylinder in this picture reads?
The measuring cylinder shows **150** mL
